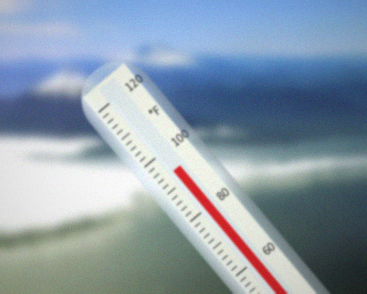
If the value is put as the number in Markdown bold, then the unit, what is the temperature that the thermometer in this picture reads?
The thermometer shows **94** °F
